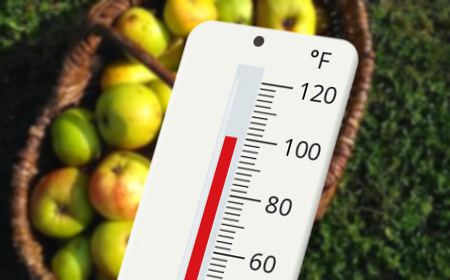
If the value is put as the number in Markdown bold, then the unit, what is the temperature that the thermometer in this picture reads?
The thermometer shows **100** °F
